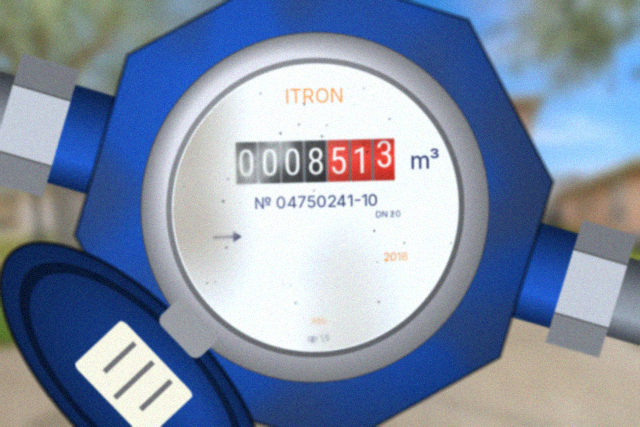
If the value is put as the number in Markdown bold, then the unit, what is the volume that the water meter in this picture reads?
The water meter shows **8.513** m³
